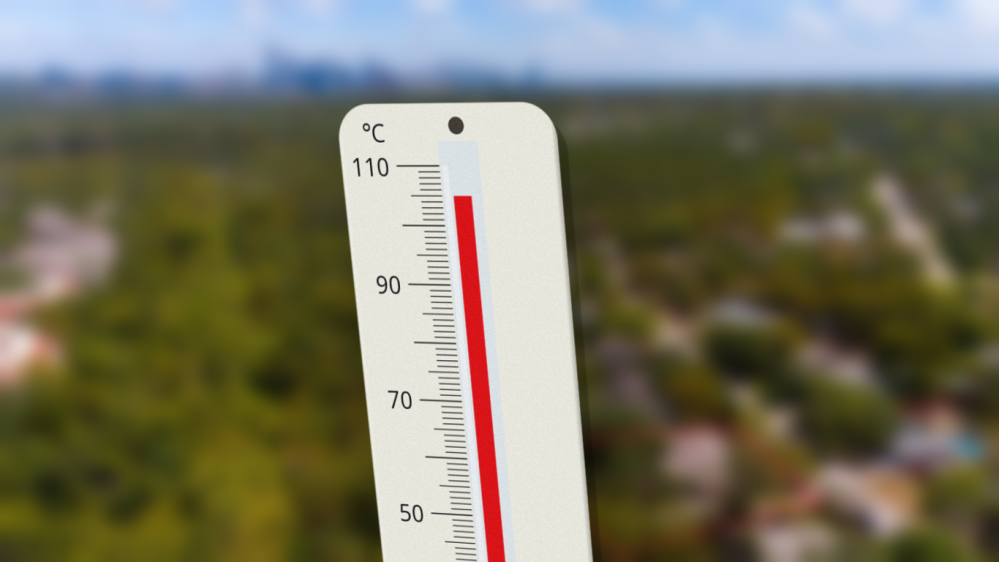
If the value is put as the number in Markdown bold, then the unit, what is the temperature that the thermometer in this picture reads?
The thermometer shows **105** °C
